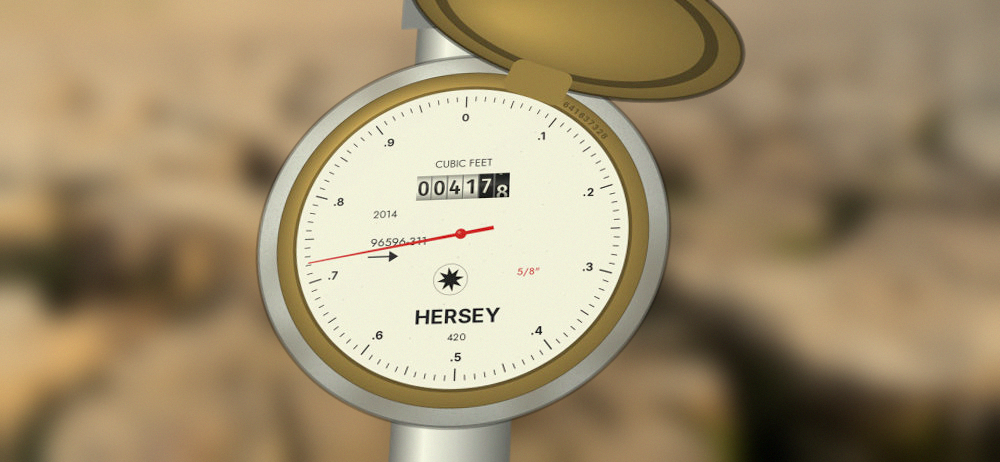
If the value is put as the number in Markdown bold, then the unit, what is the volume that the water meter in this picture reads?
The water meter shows **4177.72** ft³
